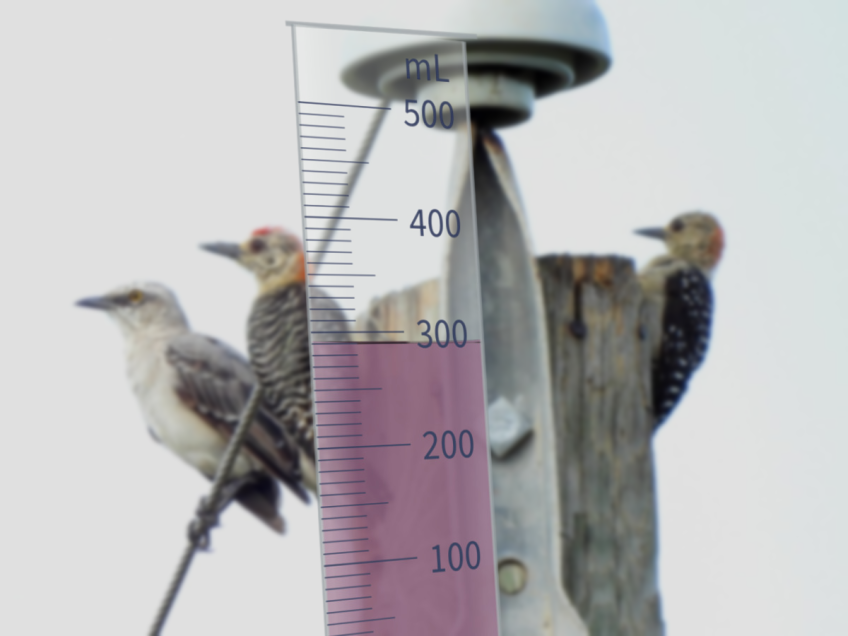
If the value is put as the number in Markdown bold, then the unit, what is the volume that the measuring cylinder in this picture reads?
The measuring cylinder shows **290** mL
